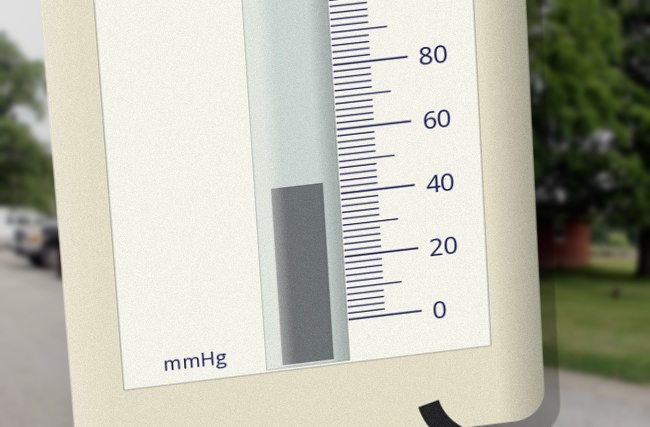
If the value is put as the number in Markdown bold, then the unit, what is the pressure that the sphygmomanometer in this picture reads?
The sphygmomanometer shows **44** mmHg
